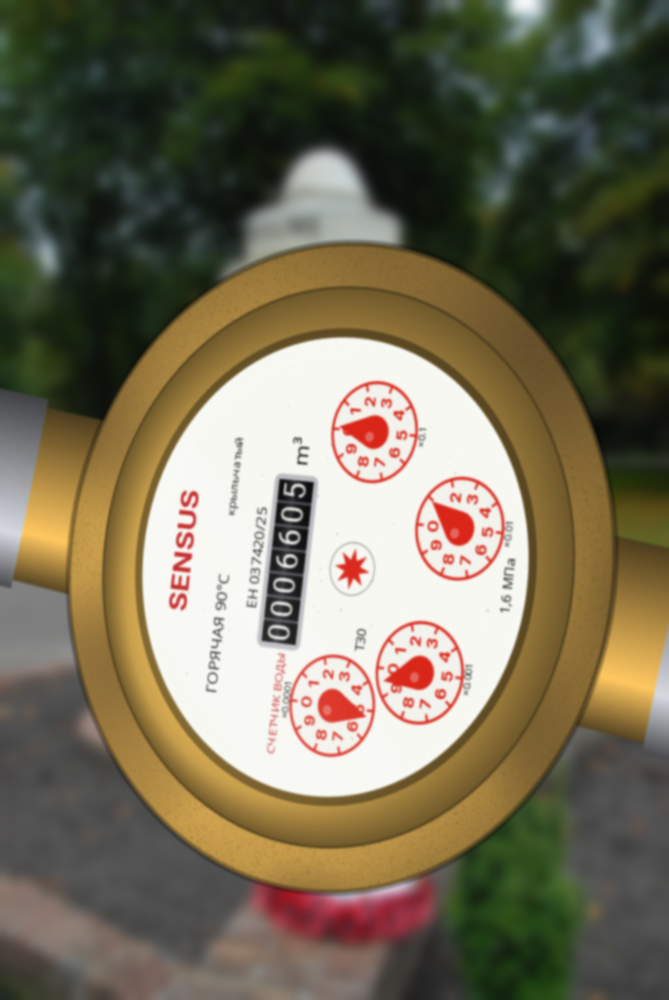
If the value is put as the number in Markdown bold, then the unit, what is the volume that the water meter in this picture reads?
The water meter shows **6605.0095** m³
